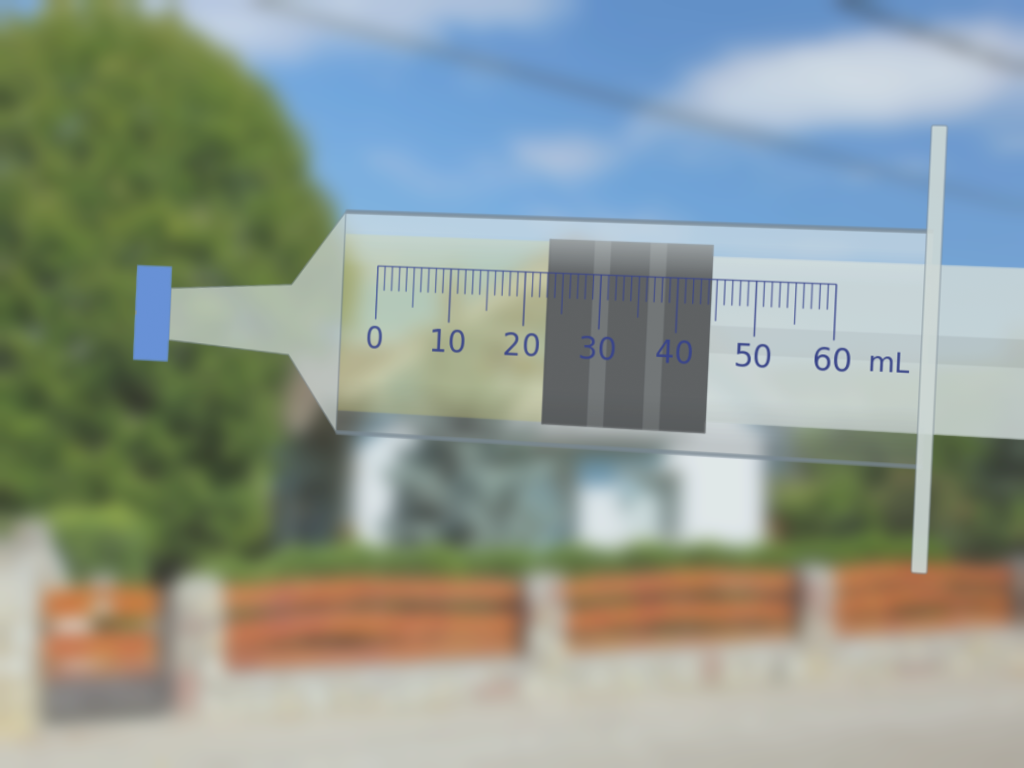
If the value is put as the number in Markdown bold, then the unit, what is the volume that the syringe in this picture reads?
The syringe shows **23** mL
